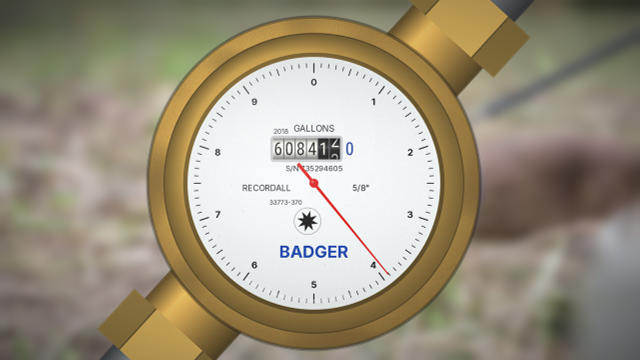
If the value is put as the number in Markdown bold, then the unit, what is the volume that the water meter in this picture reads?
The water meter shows **6084123.9** gal
